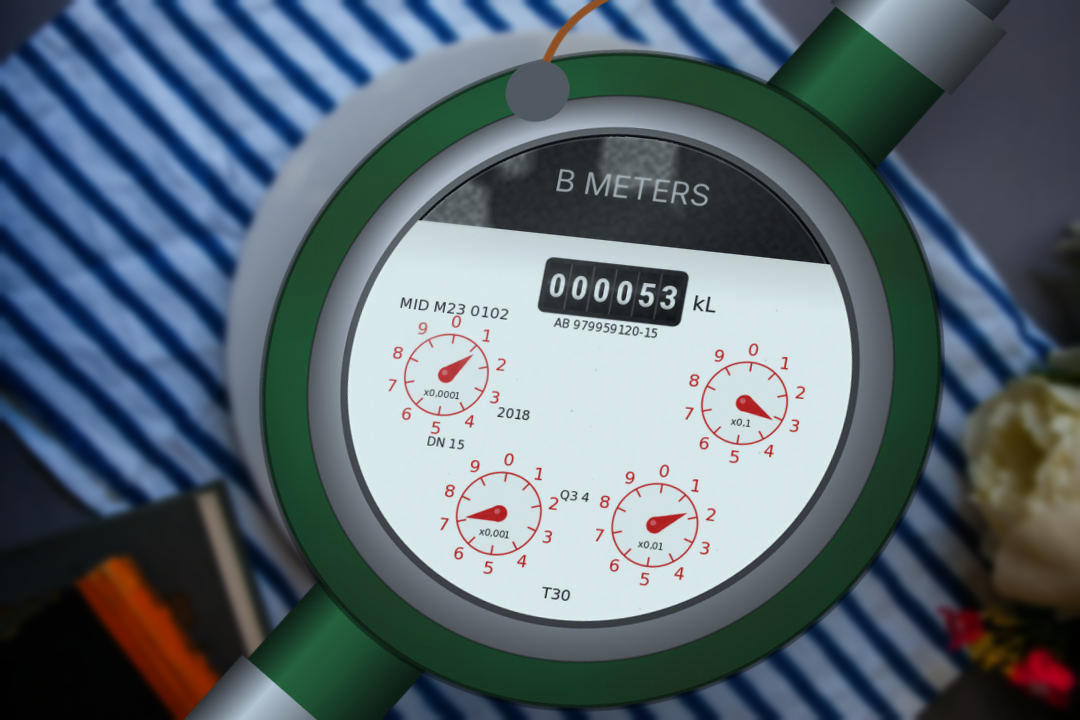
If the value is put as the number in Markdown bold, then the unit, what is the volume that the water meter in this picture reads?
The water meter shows **53.3171** kL
